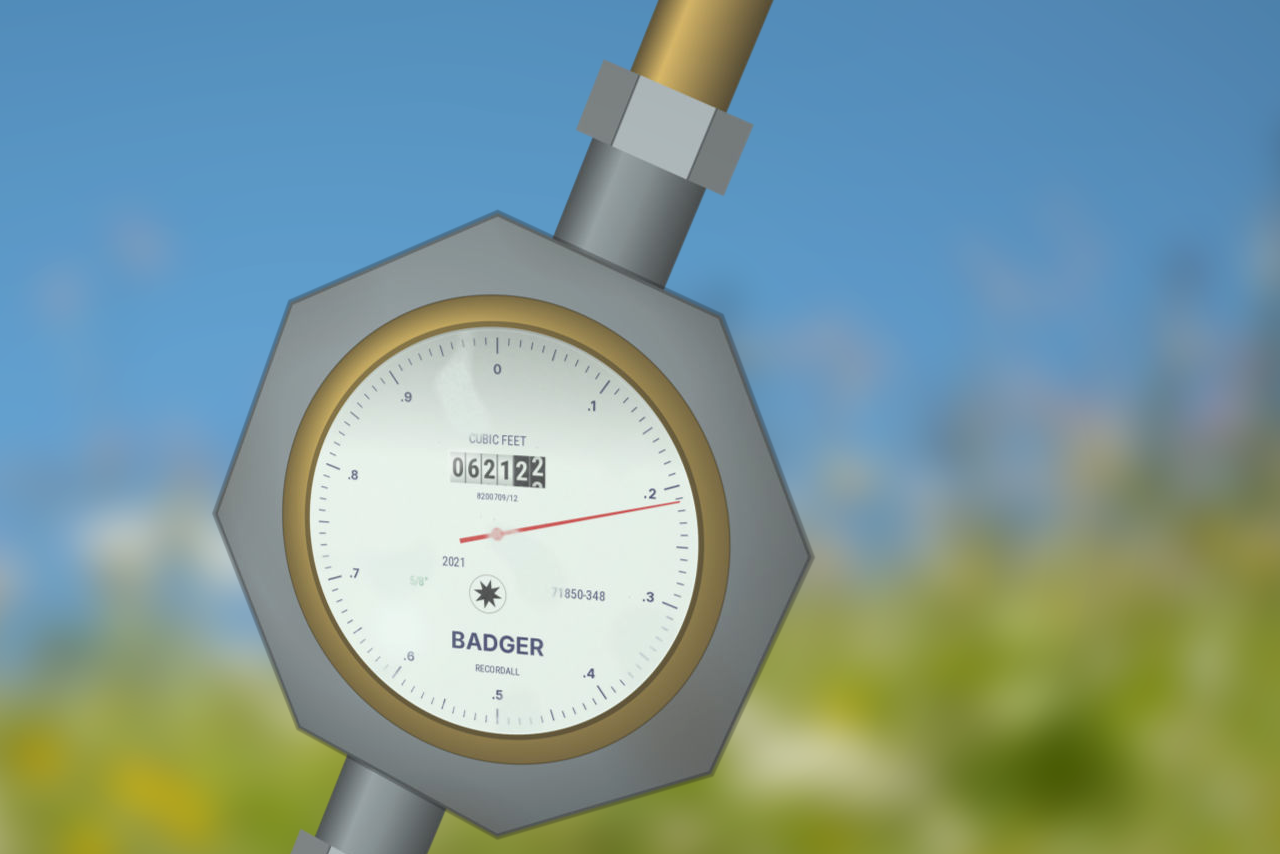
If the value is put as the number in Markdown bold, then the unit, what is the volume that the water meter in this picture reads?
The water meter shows **62122.21** ft³
